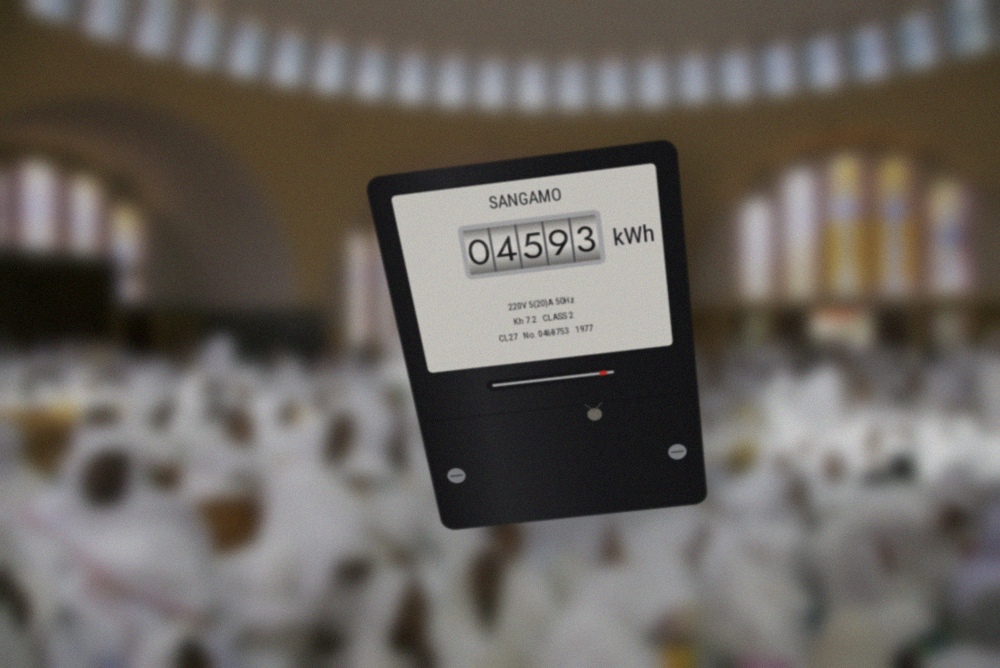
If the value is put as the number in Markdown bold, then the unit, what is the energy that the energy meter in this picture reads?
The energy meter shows **4593** kWh
